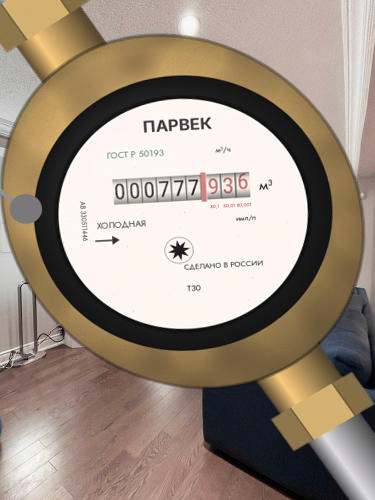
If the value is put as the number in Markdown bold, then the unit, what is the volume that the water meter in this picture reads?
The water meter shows **777.936** m³
